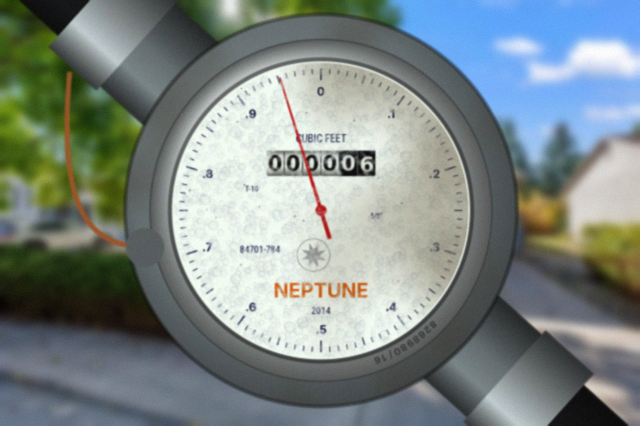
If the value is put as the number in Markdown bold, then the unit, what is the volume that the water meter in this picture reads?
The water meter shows **5.95** ft³
